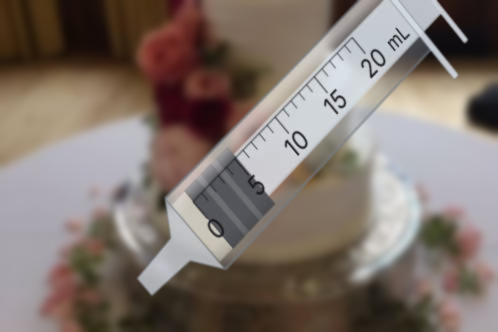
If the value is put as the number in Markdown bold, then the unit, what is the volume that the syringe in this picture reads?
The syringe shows **0** mL
